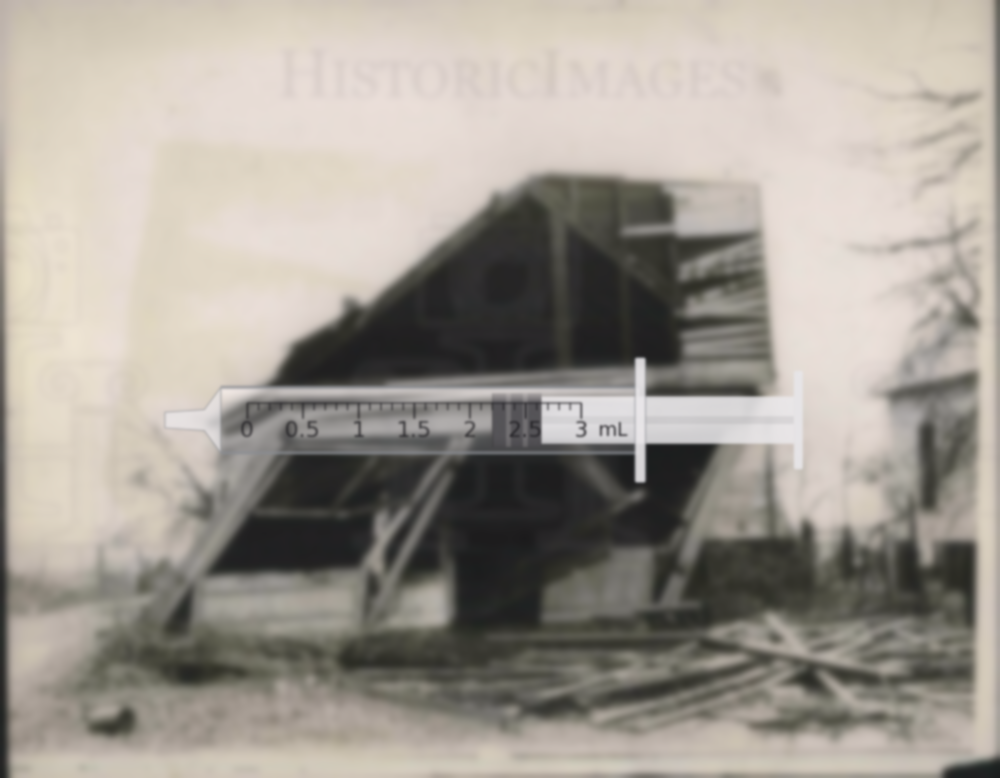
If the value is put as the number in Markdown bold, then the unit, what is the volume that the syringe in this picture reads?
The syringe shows **2.2** mL
